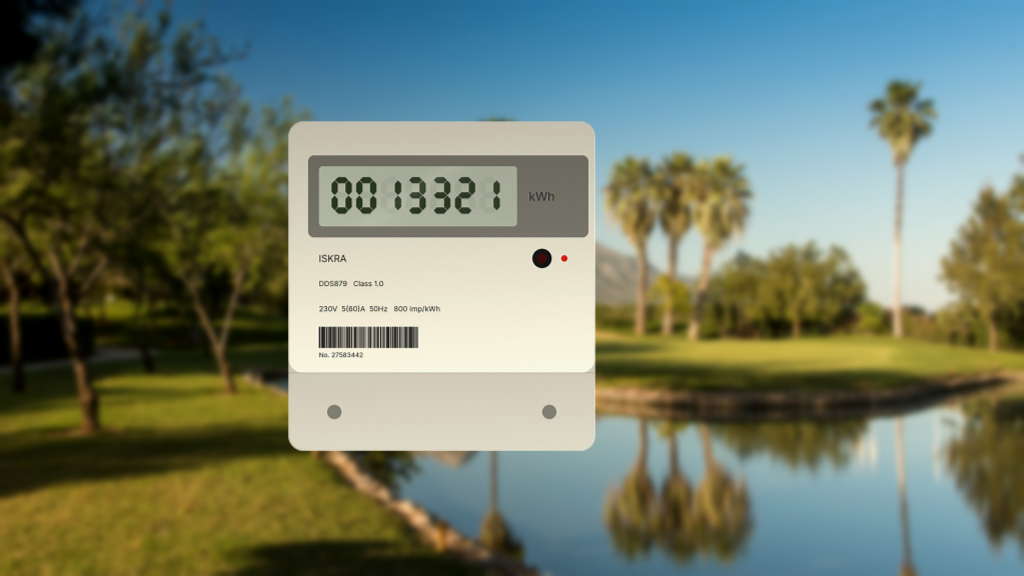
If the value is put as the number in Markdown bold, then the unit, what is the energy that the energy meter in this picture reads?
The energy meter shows **13321** kWh
